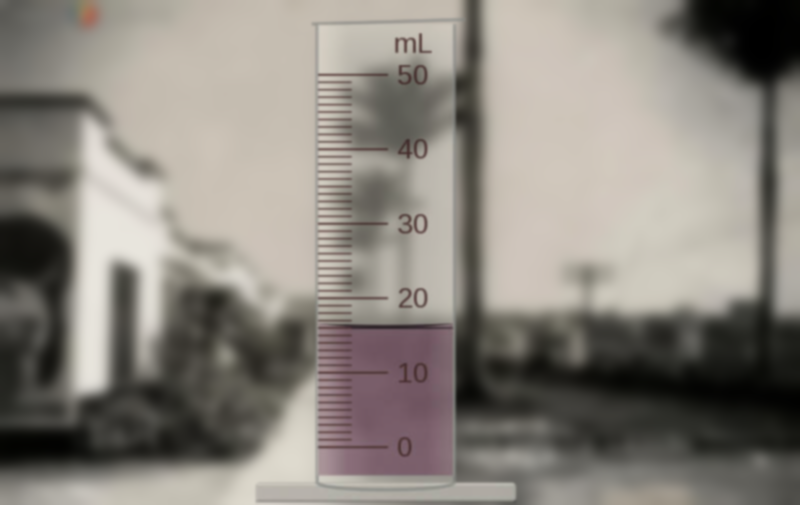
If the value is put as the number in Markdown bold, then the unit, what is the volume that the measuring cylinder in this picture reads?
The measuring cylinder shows **16** mL
